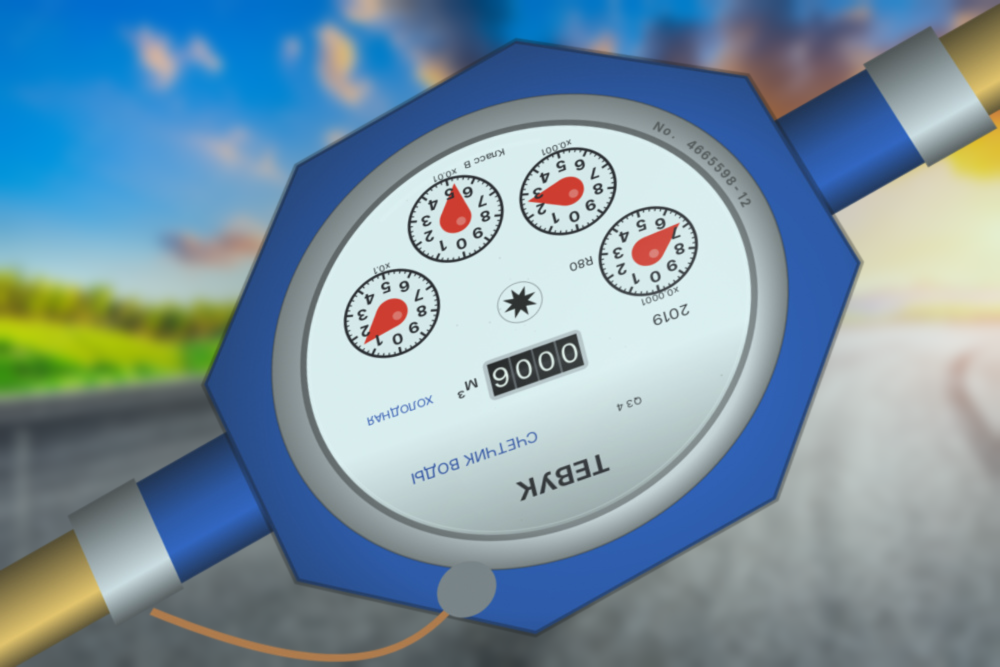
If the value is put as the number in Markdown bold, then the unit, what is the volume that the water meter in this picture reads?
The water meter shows **6.1526** m³
